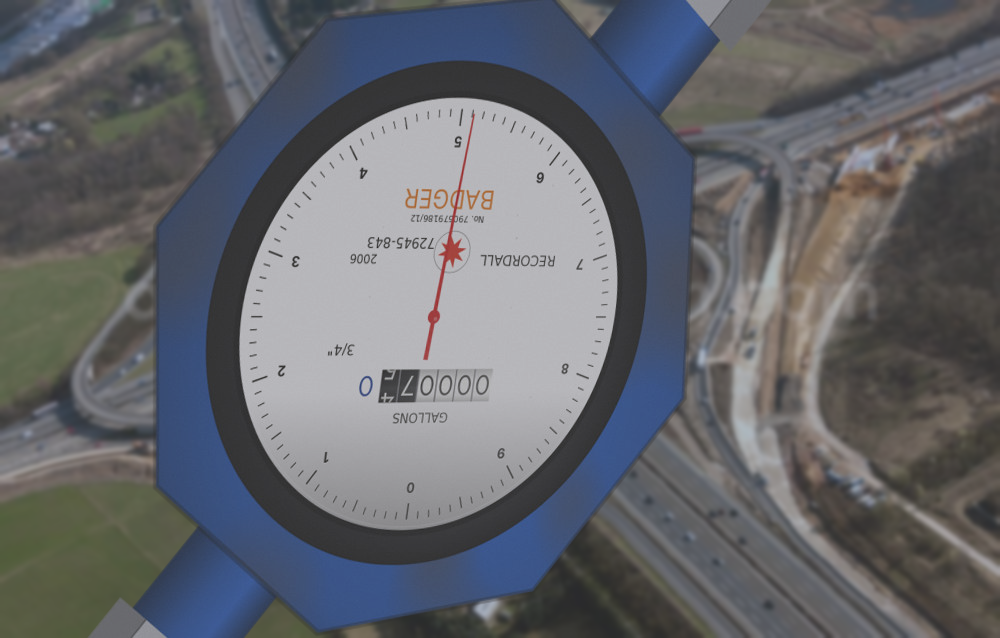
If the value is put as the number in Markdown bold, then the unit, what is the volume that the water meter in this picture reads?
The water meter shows **745.1** gal
